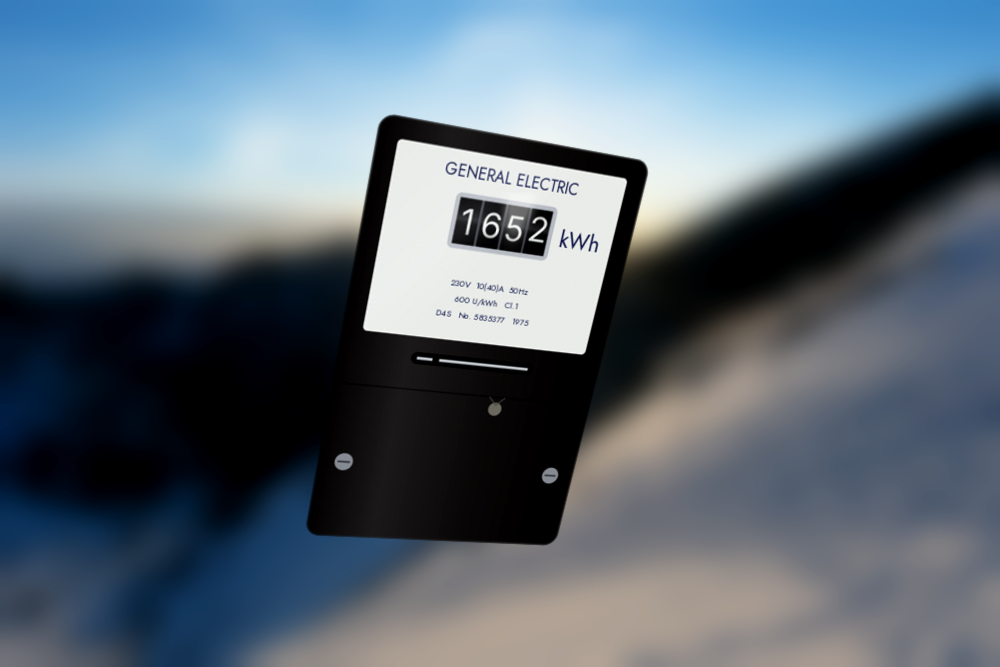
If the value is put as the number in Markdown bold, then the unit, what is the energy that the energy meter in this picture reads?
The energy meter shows **1652** kWh
